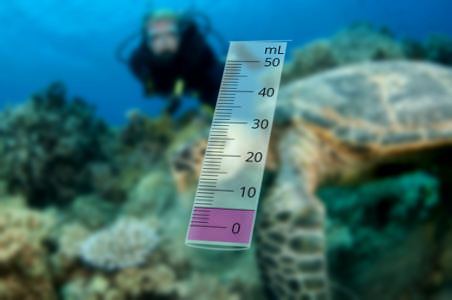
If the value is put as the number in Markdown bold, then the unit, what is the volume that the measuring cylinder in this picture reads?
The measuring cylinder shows **5** mL
